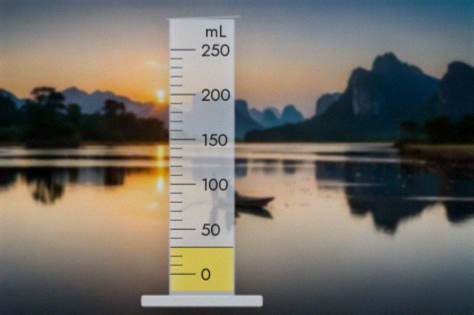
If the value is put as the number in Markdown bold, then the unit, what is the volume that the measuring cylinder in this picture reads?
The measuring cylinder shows **30** mL
